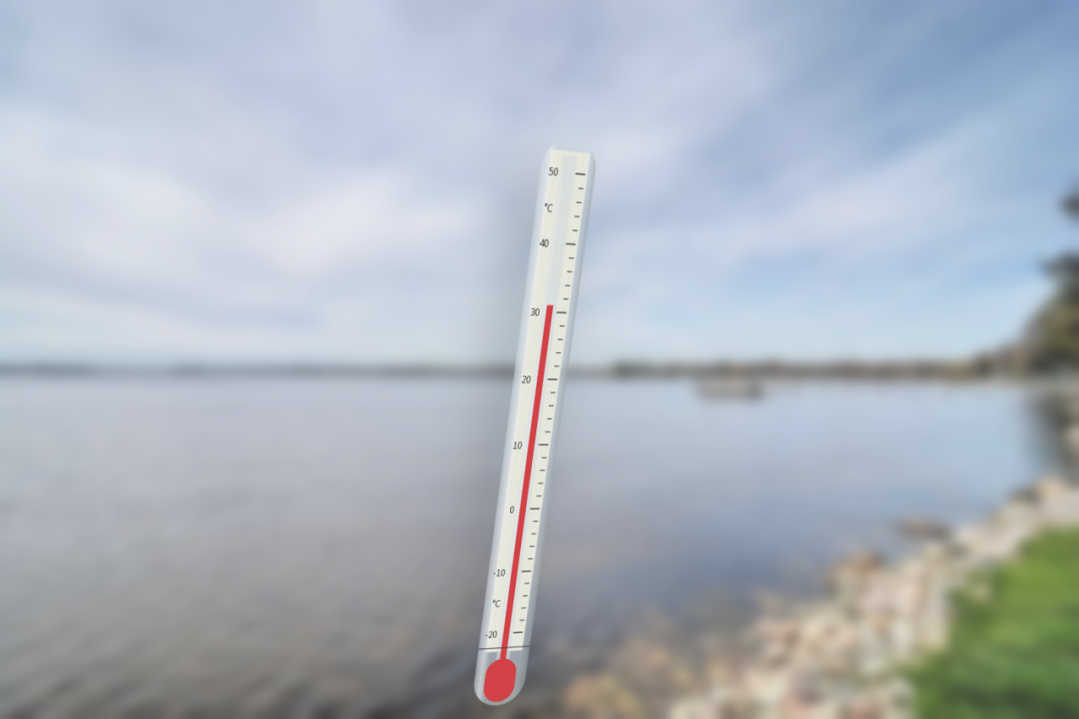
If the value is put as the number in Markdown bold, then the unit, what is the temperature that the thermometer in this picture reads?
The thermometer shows **31** °C
